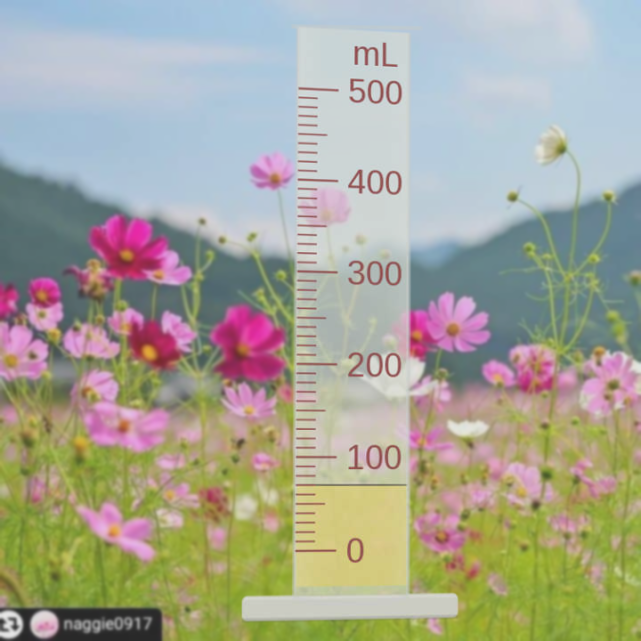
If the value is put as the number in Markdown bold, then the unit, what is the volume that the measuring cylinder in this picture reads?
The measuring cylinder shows **70** mL
